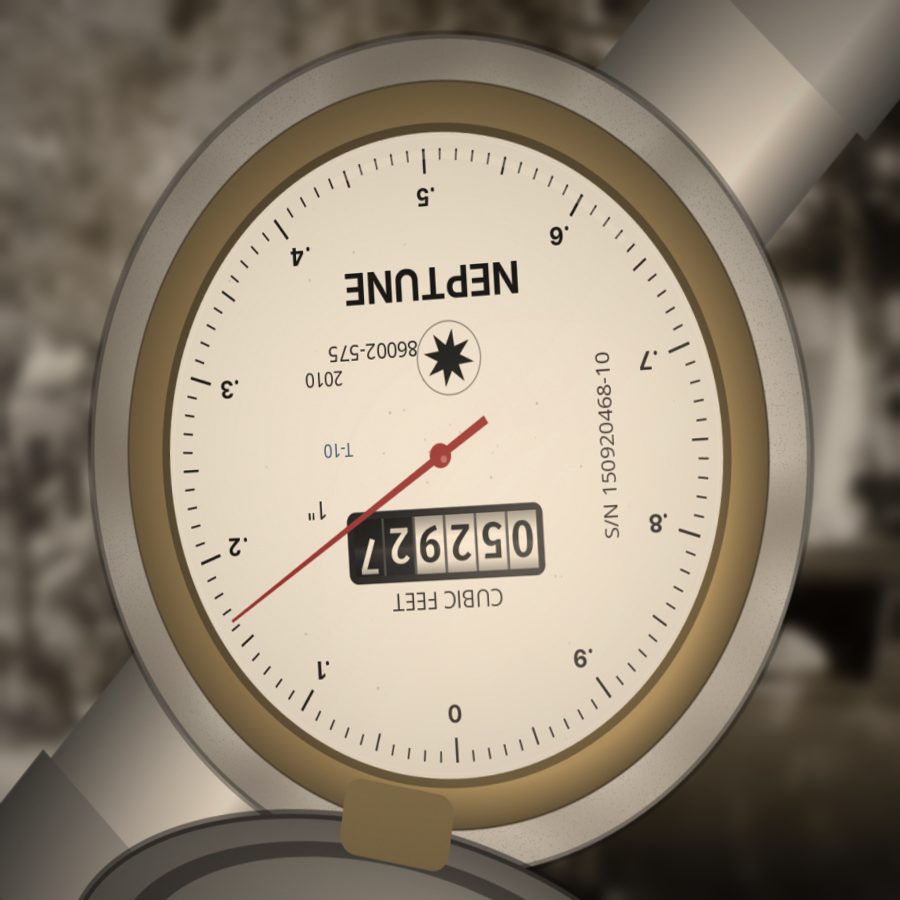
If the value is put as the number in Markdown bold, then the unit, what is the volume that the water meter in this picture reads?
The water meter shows **52927.16** ft³
